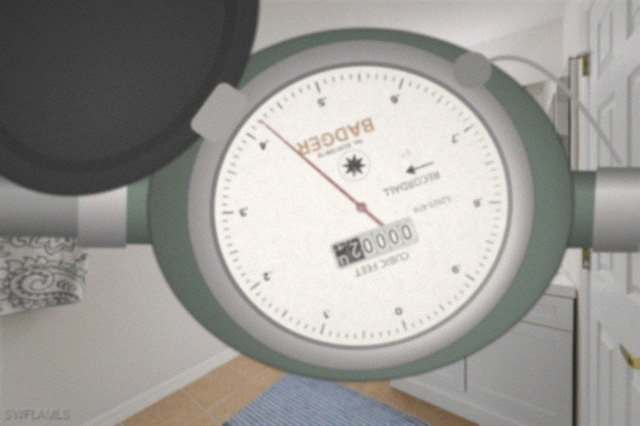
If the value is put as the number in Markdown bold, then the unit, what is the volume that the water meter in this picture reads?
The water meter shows **20.42** ft³
